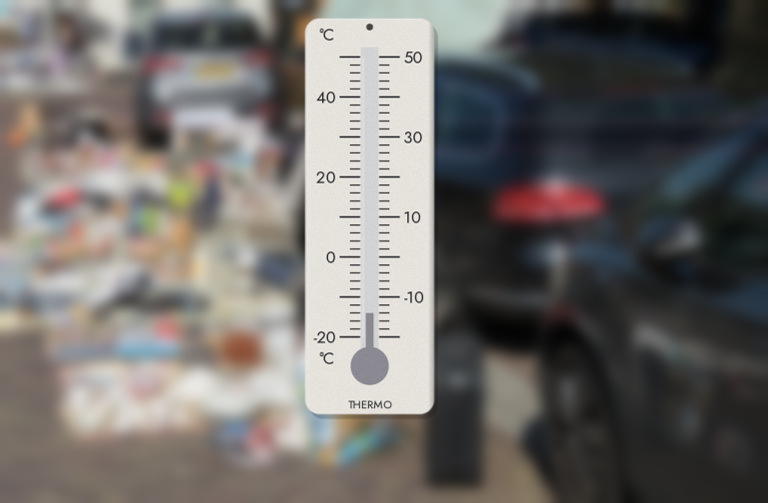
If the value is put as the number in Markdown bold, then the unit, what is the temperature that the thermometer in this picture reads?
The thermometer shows **-14** °C
